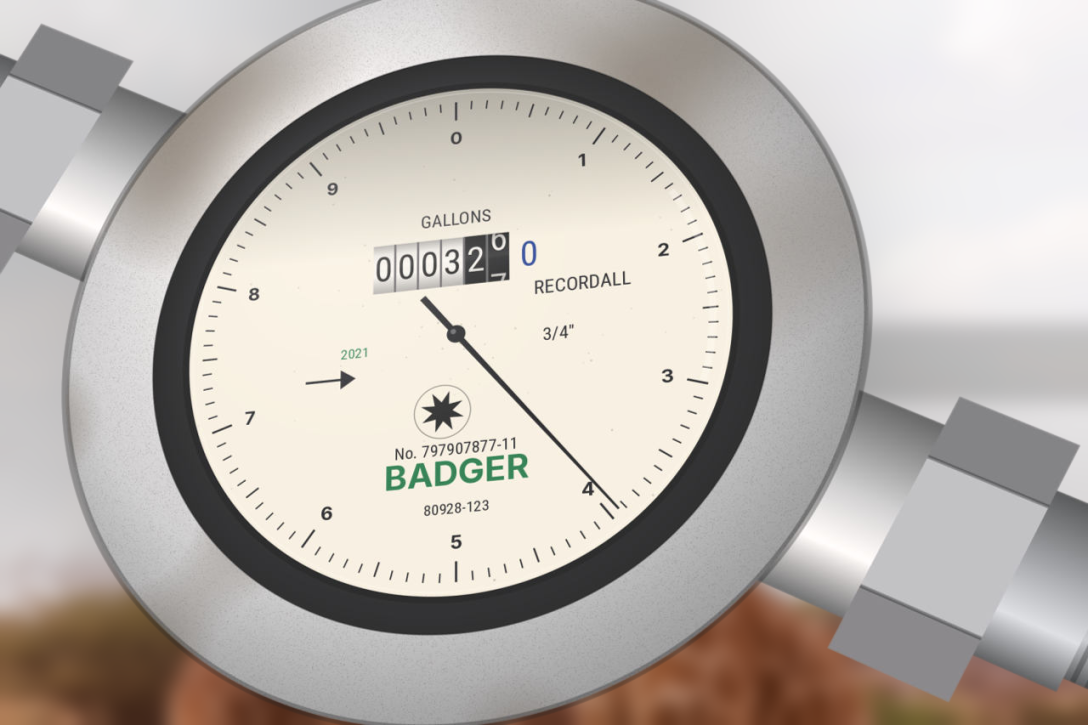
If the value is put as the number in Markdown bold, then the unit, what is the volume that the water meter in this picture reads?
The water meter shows **3263.9** gal
